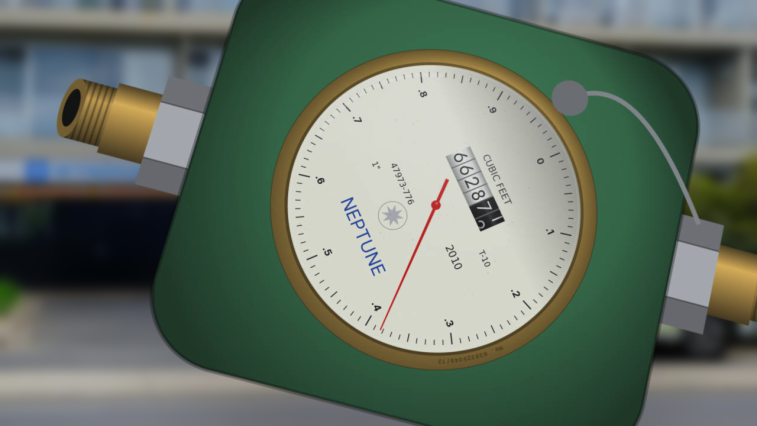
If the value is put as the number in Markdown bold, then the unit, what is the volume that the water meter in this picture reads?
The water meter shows **662871.38** ft³
